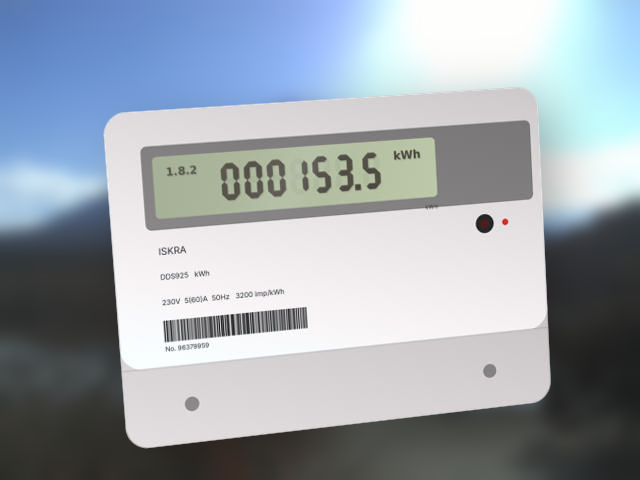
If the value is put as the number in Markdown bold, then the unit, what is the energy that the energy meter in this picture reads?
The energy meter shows **153.5** kWh
